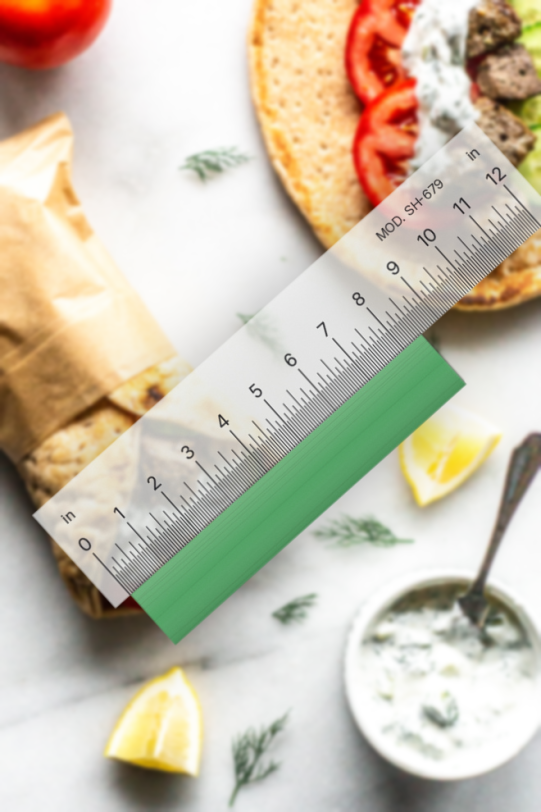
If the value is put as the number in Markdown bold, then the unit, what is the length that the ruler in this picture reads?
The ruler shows **8.5** in
